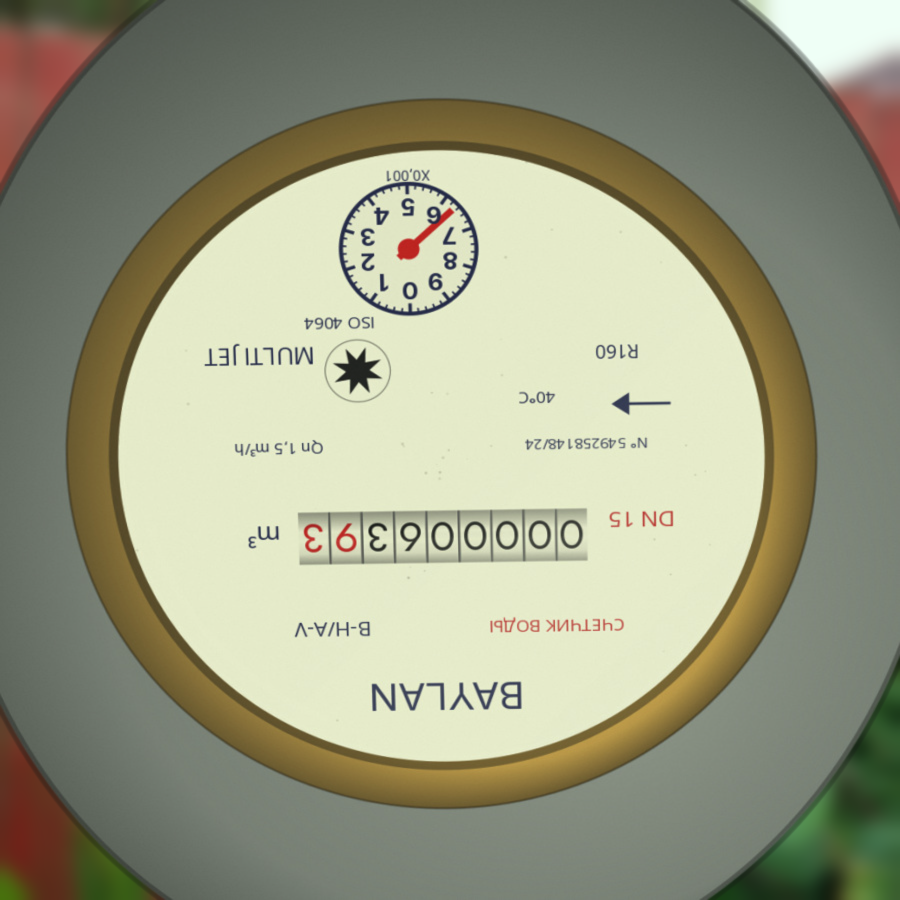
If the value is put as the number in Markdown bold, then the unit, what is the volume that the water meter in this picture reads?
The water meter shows **63.936** m³
